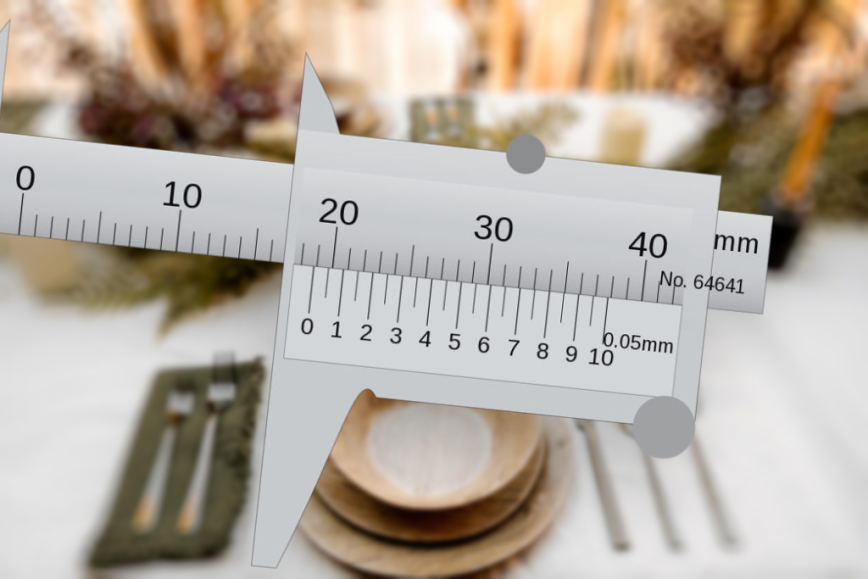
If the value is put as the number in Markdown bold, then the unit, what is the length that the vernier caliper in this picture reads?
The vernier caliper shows **18.8** mm
